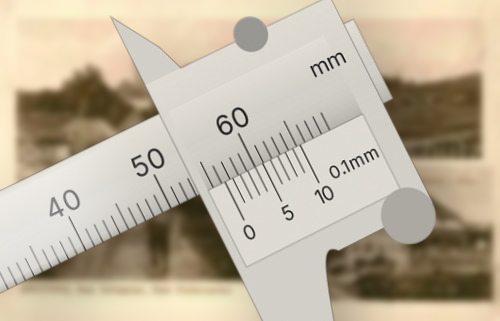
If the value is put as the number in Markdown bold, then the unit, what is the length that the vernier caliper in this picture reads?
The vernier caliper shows **56.4** mm
